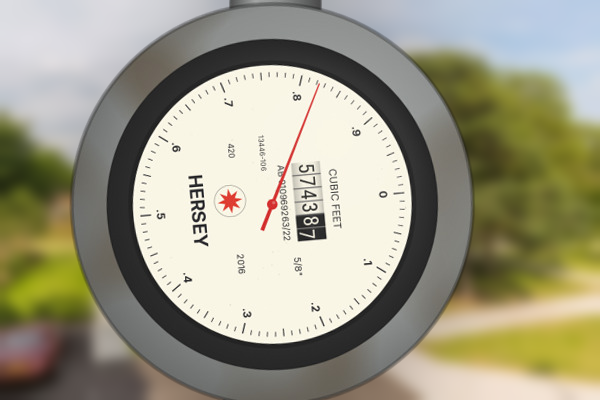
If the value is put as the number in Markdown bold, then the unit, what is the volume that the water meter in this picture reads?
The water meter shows **574386.82** ft³
